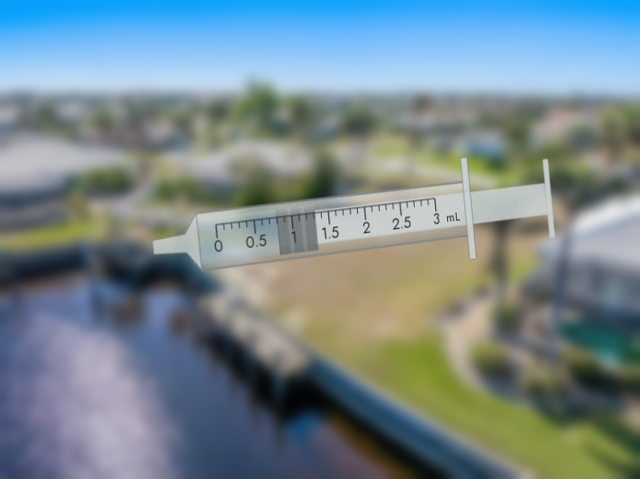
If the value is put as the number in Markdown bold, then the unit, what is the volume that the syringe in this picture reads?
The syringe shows **0.8** mL
